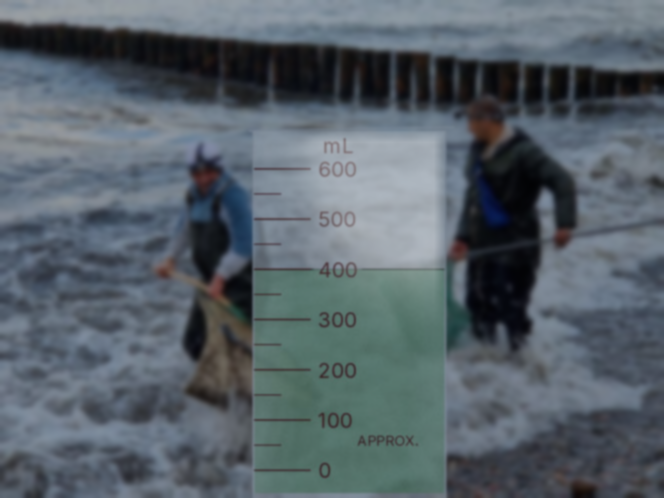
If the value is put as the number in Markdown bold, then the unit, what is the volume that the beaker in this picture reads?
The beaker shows **400** mL
